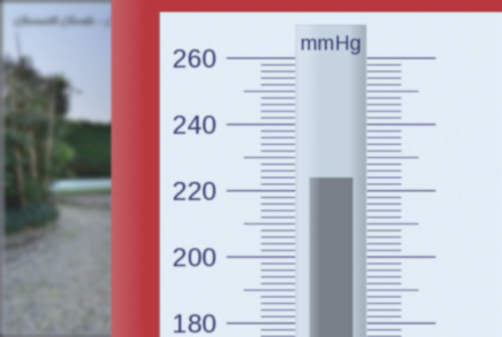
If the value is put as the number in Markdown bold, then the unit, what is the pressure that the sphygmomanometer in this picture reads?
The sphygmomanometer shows **224** mmHg
